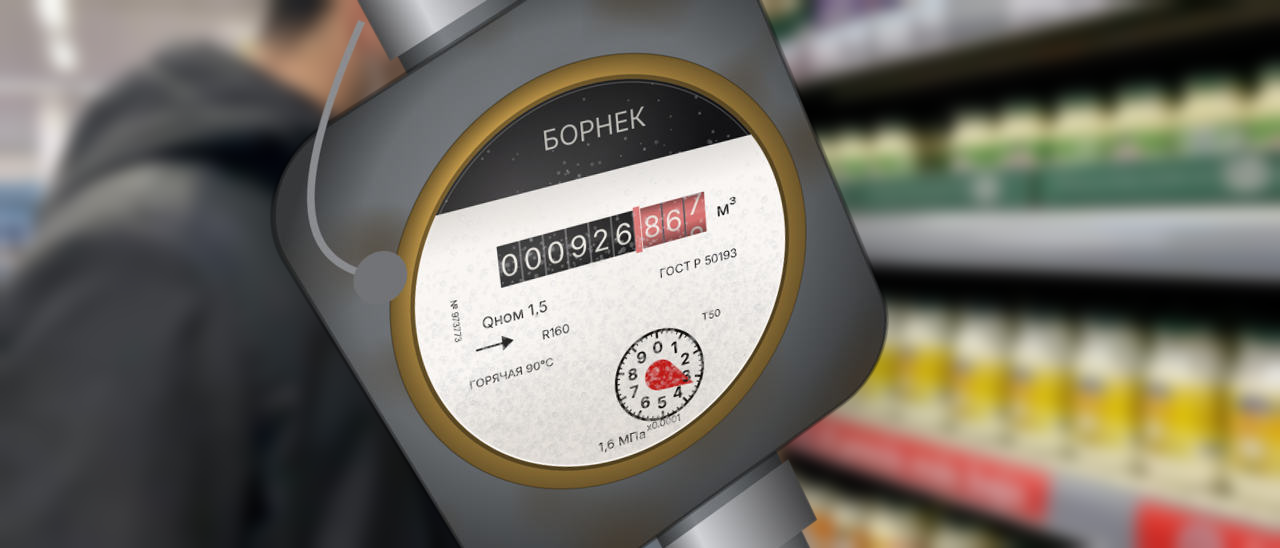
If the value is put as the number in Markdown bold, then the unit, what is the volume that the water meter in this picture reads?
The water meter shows **926.8673** m³
